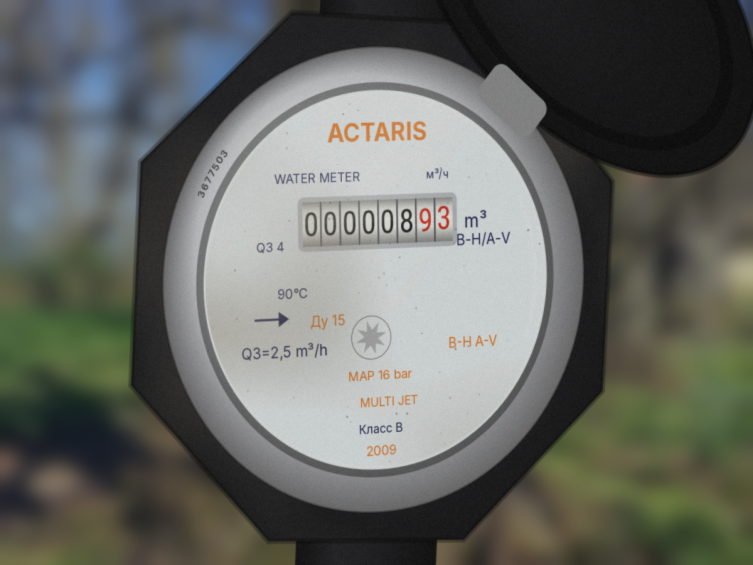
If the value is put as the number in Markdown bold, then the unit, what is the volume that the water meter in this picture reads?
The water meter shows **8.93** m³
